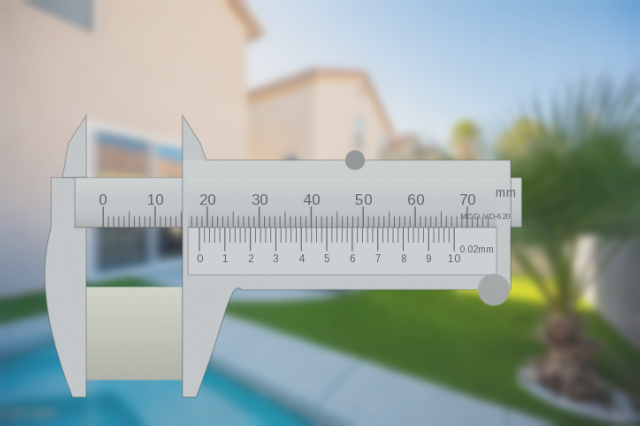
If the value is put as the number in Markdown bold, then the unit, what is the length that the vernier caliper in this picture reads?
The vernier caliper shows **18.5** mm
